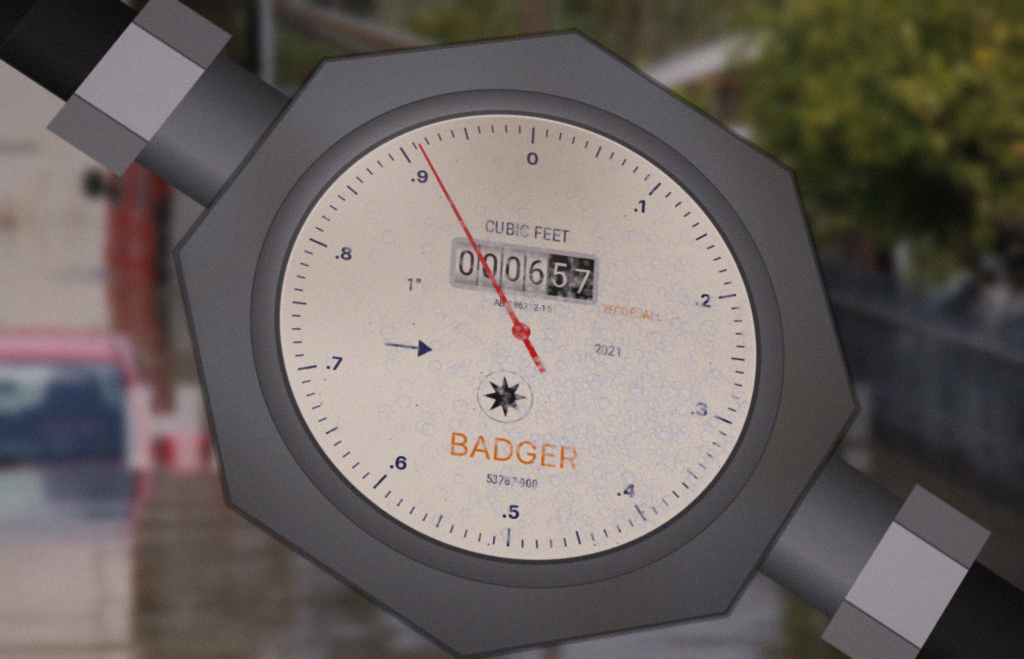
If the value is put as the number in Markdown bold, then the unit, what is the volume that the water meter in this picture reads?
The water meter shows **656.91** ft³
